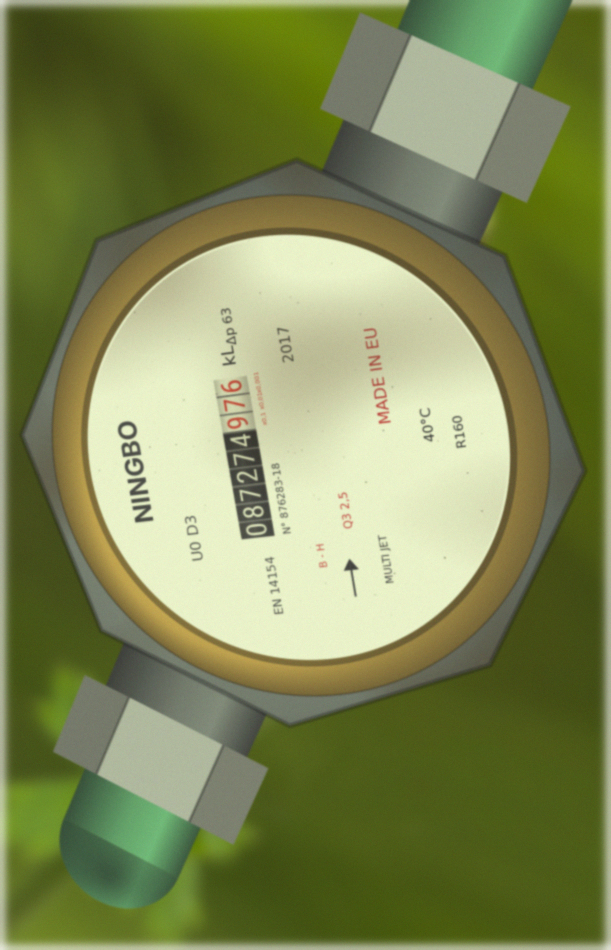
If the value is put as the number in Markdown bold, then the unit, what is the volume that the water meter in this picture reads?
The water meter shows **87274.976** kL
